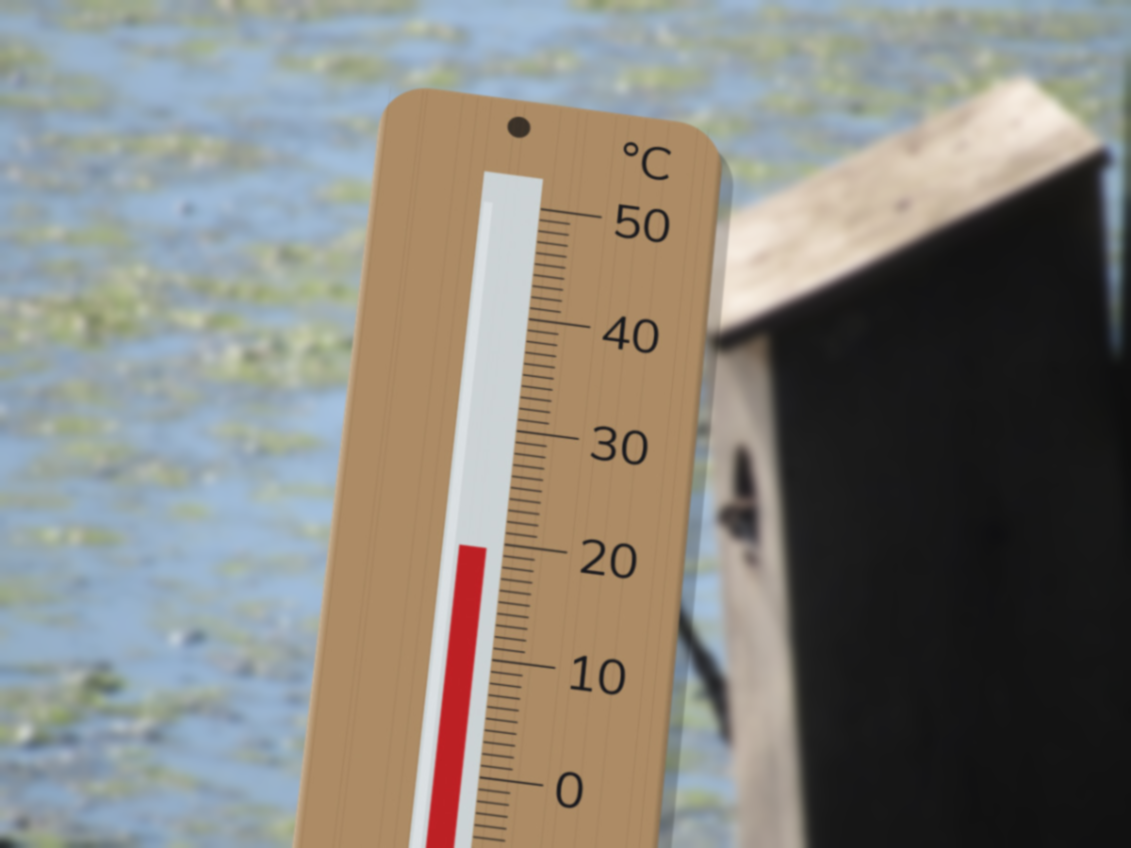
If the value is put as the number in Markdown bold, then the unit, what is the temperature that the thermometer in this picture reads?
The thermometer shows **19.5** °C
